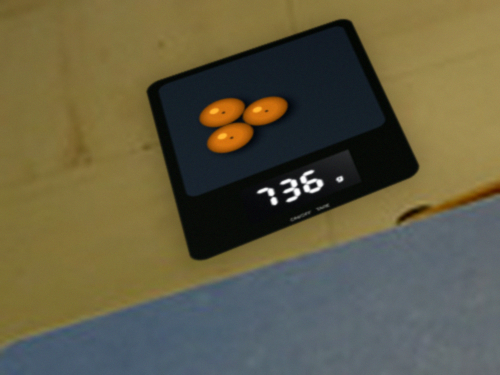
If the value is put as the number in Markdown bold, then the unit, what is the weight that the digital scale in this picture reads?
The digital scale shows **736** g
